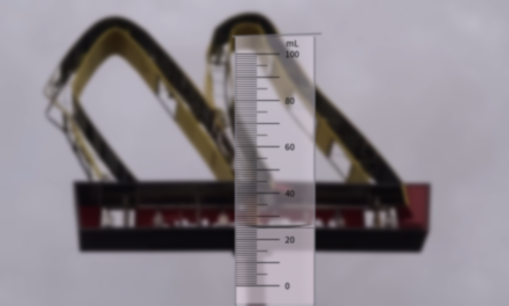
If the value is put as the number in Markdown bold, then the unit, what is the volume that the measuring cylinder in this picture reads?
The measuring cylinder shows **25** mL
